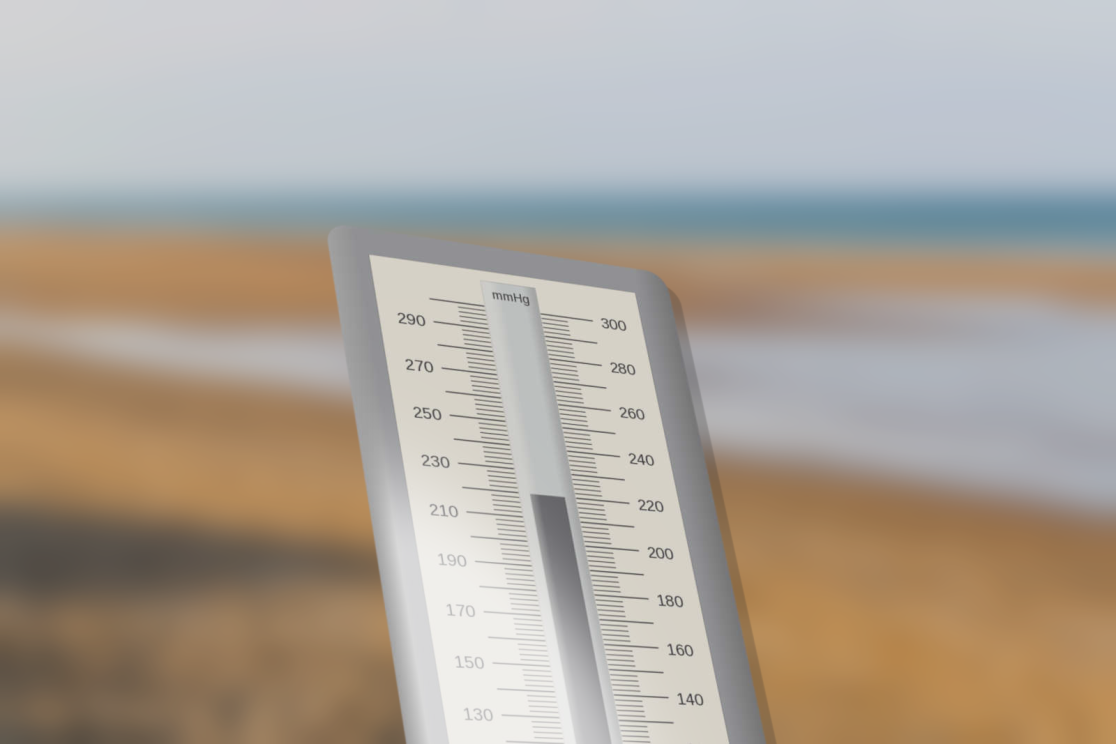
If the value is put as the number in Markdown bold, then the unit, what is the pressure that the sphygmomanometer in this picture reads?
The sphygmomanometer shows **220** mmHg
